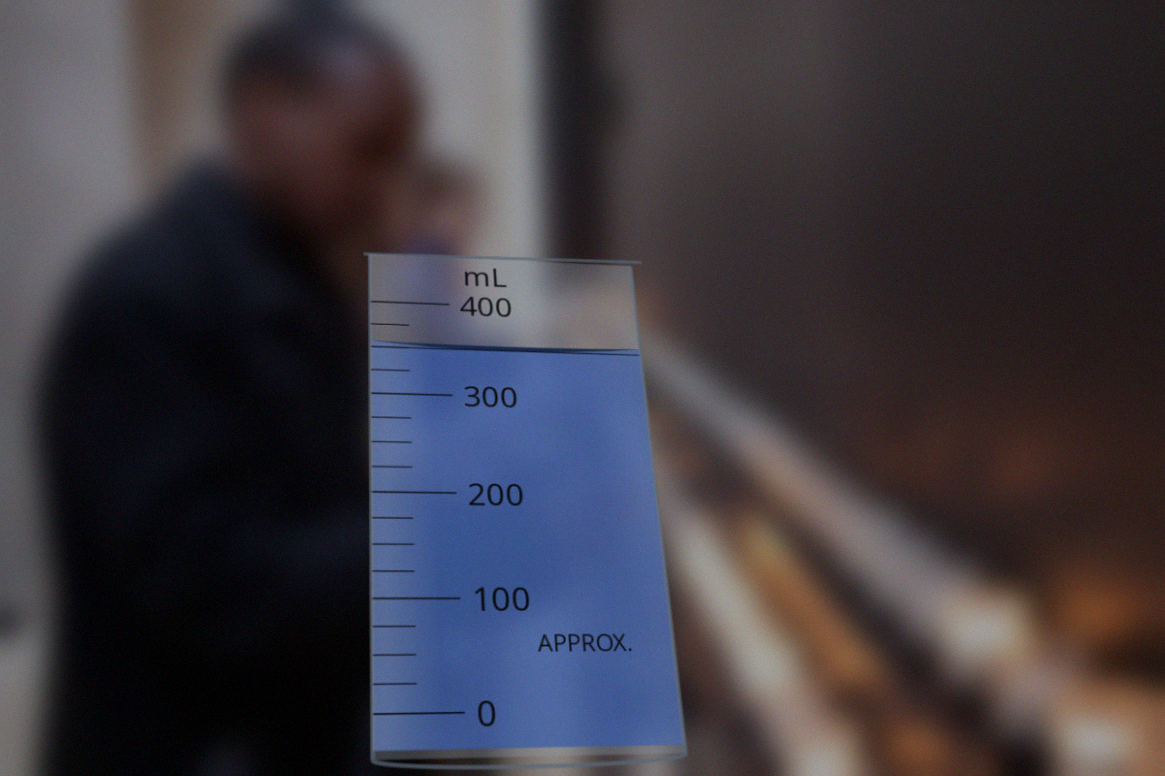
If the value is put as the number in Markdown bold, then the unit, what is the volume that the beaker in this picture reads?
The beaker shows **350** mL
